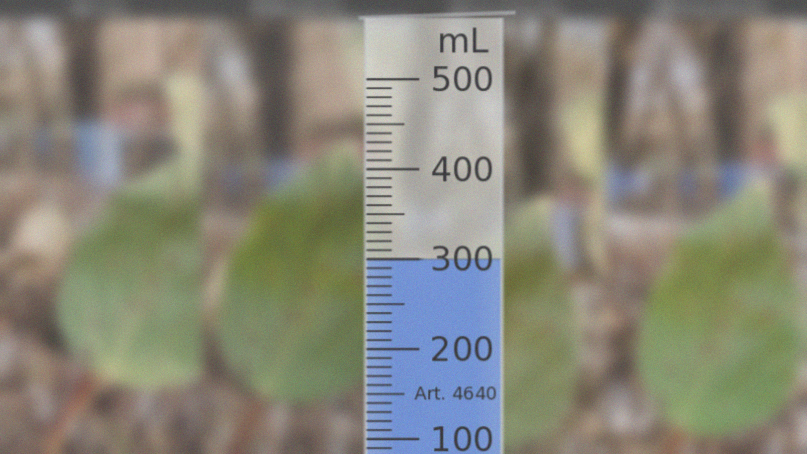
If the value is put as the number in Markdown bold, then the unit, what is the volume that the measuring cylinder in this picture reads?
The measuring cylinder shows **300** mL
